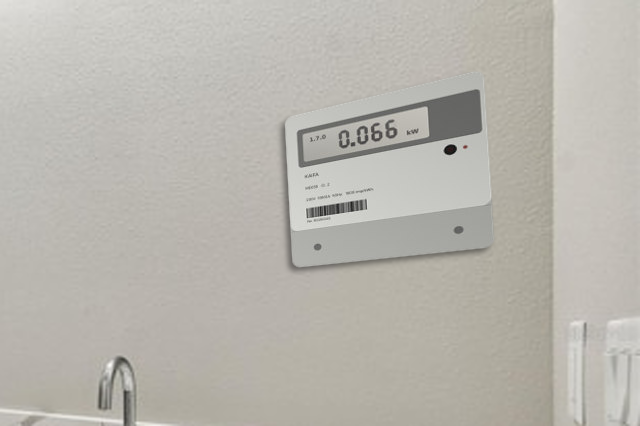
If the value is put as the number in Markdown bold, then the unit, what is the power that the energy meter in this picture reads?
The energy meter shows **0.066** kW
